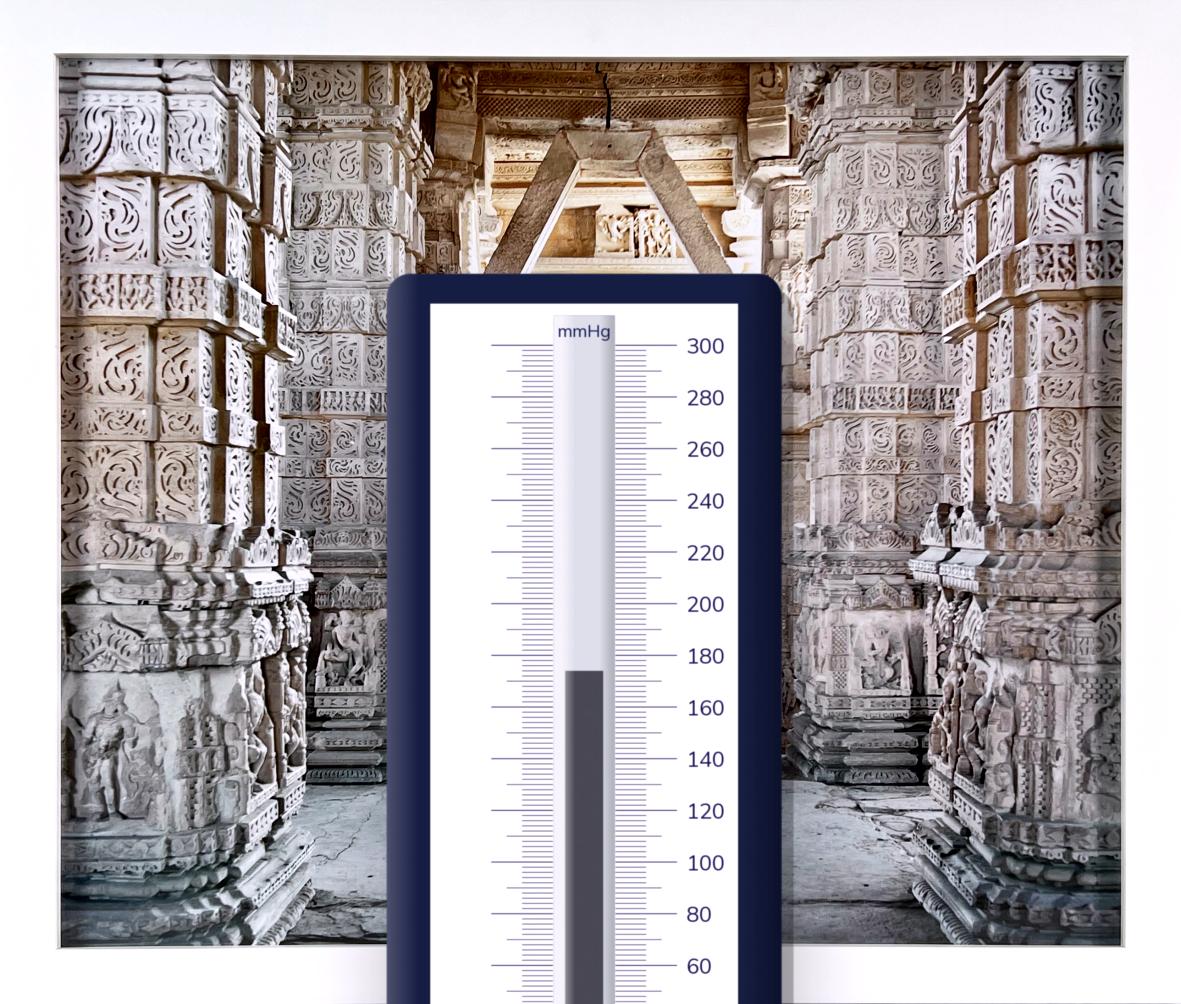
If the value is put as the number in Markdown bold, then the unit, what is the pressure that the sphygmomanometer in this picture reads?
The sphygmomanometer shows **174** mmHg
